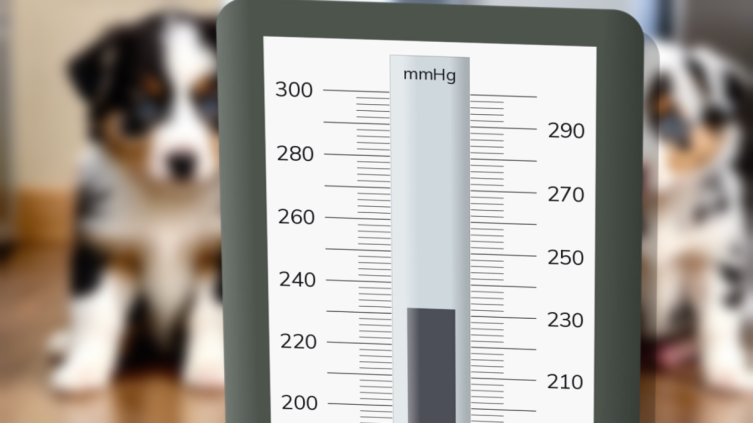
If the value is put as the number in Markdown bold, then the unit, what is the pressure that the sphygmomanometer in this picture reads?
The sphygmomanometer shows **232** mmHg
